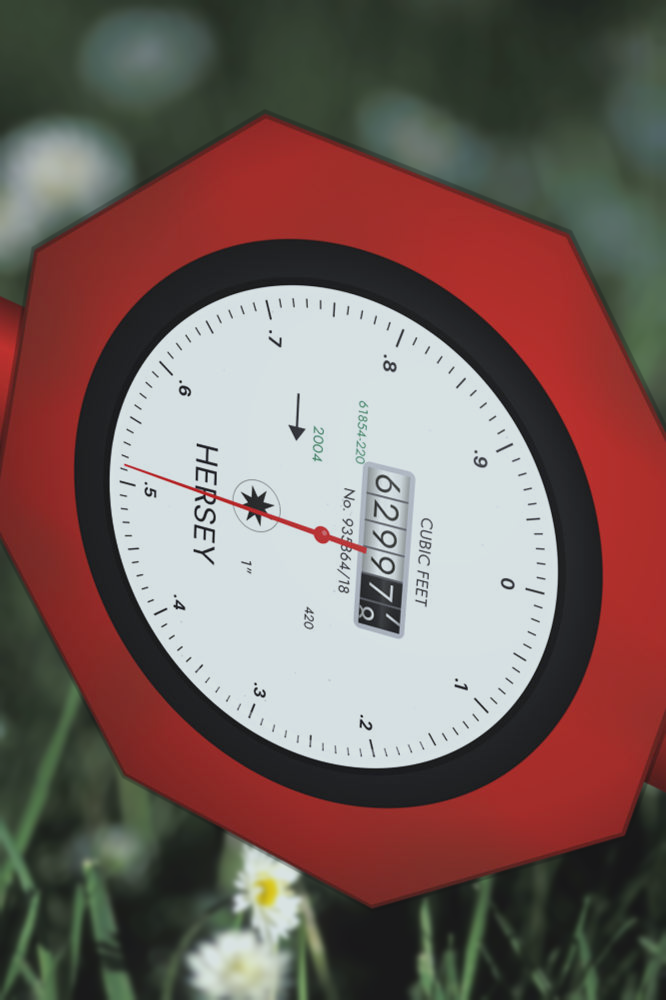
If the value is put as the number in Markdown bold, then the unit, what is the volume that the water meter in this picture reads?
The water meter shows **629977.51** ft³
